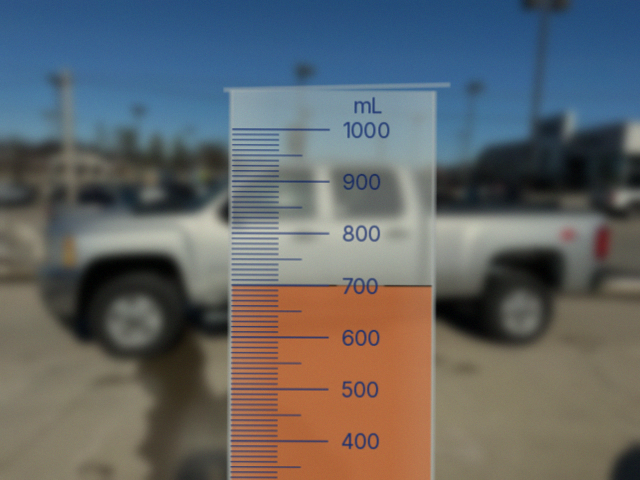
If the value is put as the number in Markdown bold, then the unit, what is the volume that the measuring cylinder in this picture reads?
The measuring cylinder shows **700** mL
